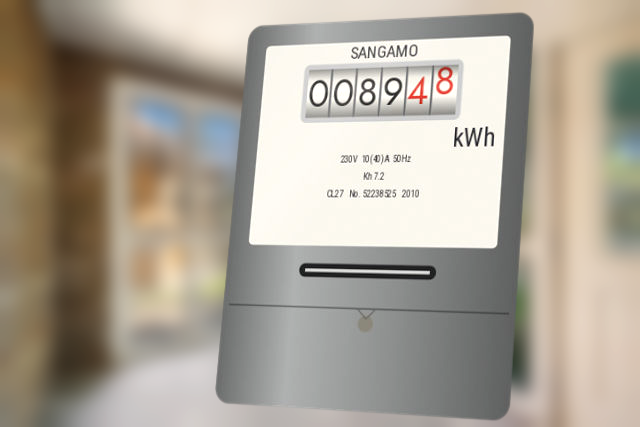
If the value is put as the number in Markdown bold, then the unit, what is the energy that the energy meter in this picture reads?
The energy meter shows **89.48** kWh
